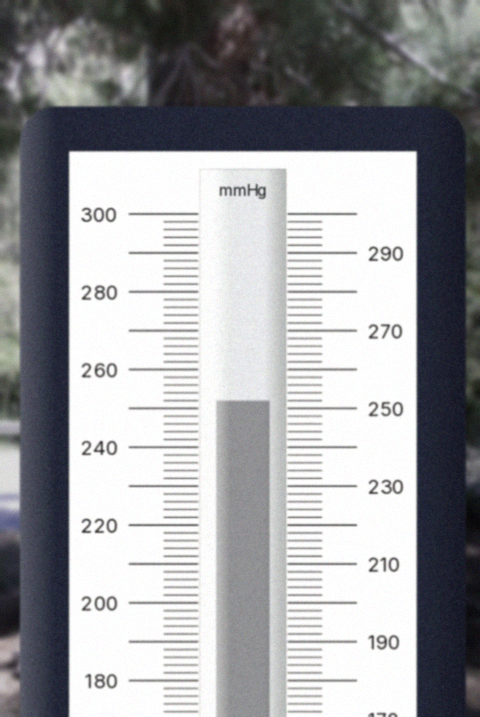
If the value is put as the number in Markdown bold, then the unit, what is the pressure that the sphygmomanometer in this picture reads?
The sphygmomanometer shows **252** mmHg
